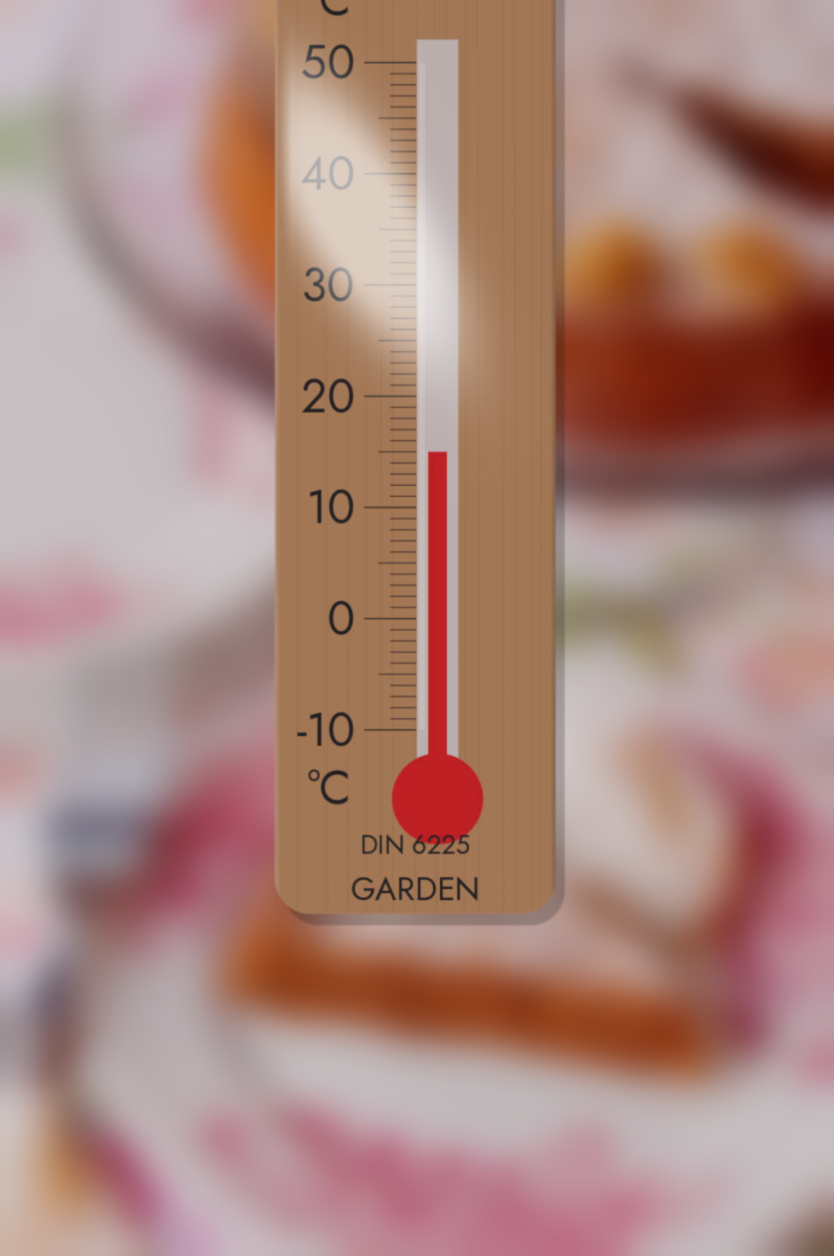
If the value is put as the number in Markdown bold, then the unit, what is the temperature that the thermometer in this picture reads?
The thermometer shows **15** °C
